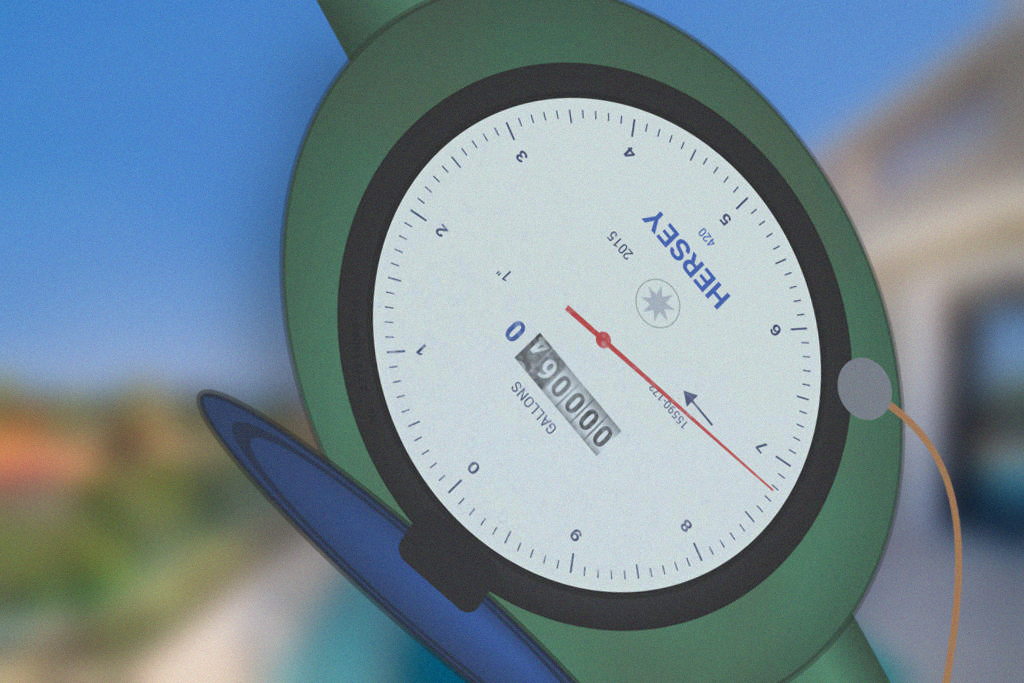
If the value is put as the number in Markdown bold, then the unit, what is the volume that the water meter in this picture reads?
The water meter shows **637.2** gal
